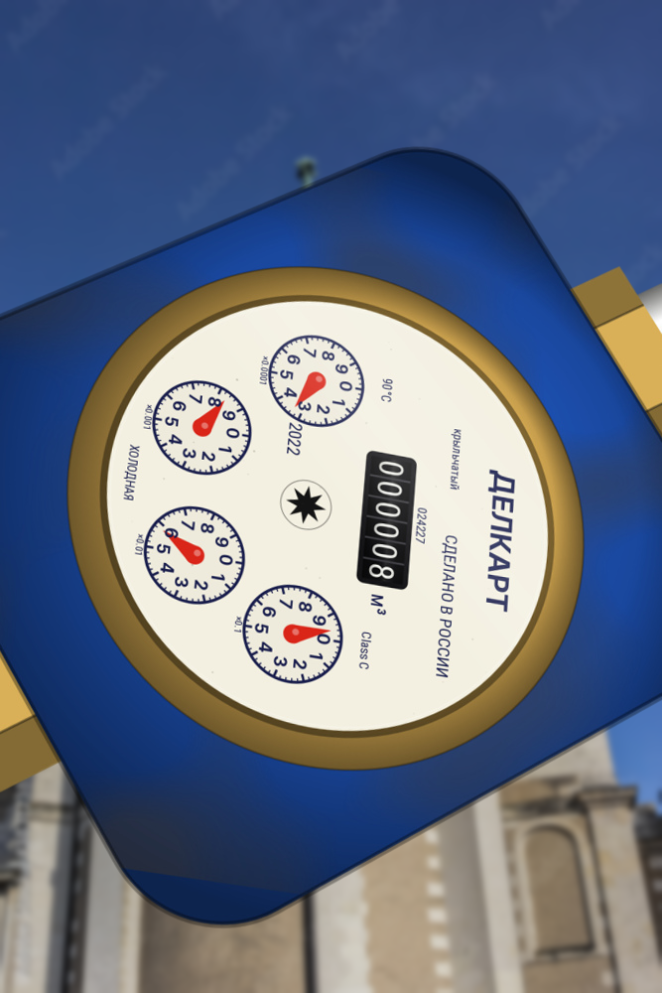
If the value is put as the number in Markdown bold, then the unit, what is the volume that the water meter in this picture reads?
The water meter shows **7.9583** m³
